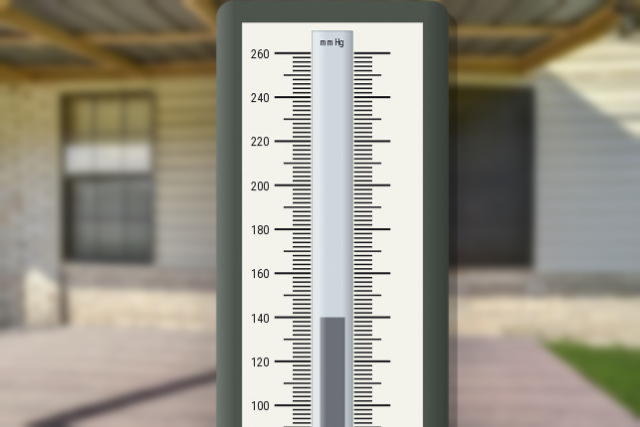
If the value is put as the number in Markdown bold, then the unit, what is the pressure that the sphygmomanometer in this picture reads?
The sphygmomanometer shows **140** mmHg
